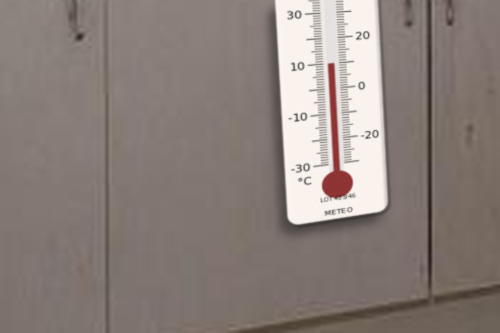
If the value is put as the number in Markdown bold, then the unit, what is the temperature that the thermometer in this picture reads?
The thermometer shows **10** °C
